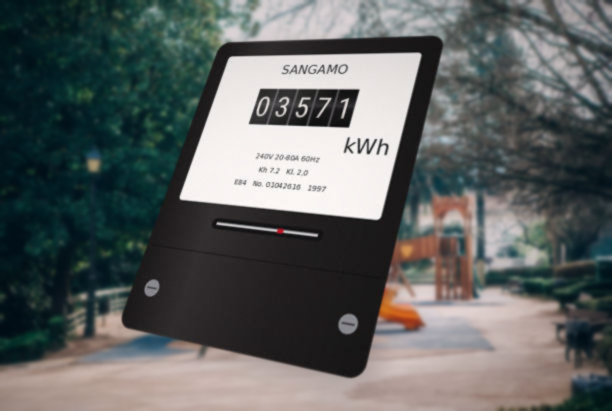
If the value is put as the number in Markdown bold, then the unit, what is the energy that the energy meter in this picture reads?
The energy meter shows **3571** kWh
